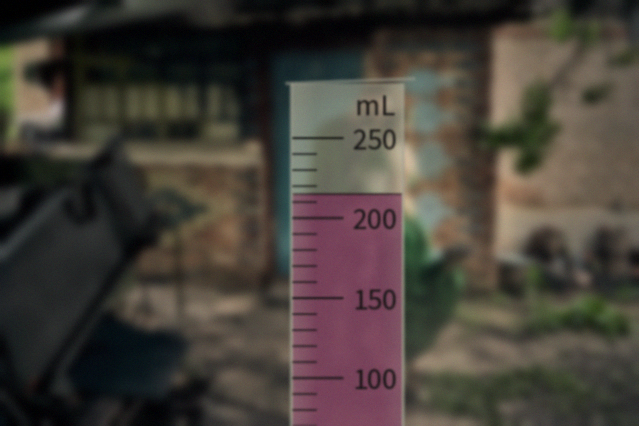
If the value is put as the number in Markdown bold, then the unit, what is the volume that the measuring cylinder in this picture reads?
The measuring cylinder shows **215** mL
